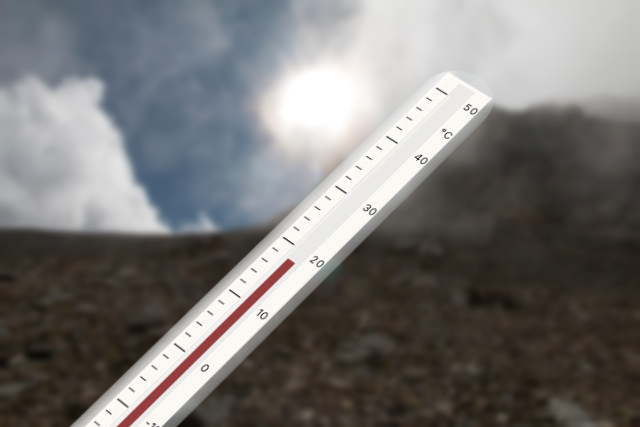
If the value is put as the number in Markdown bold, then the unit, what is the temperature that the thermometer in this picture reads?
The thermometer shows **18** °C
